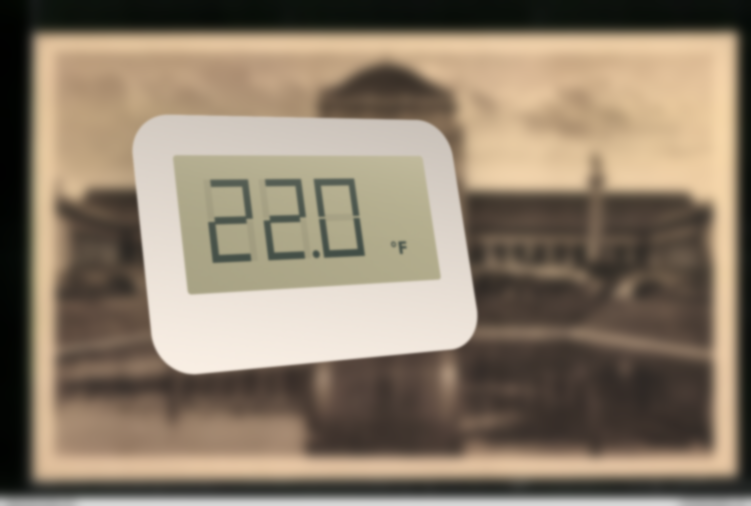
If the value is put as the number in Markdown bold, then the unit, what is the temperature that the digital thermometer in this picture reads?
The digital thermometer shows **22.0** °F
